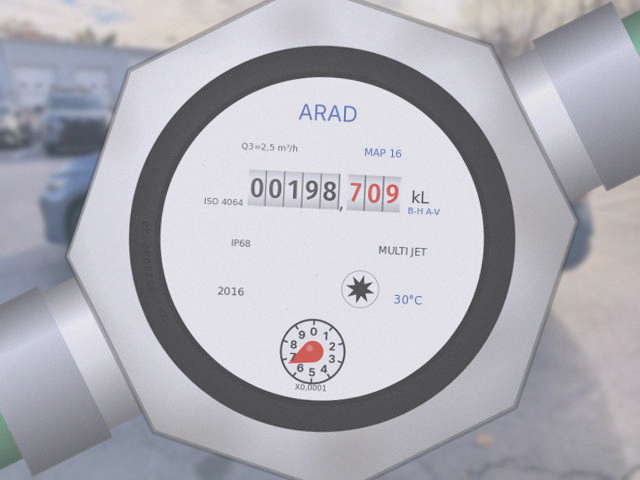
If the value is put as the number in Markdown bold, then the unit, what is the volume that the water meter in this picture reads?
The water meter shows **198.7096** kL
